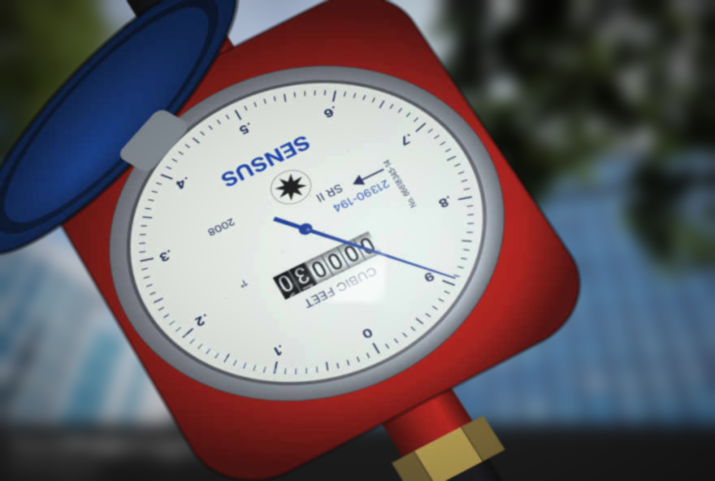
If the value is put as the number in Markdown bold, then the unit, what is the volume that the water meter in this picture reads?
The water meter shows **29.89** ft³
